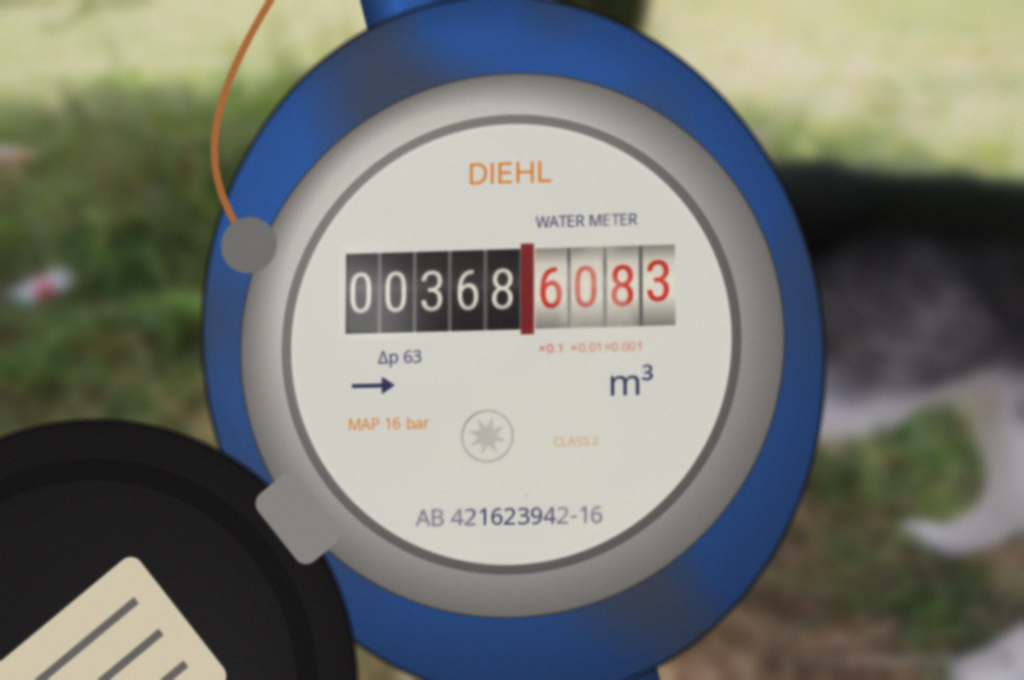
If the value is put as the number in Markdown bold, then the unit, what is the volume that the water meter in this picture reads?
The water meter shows **368.6083** m³
